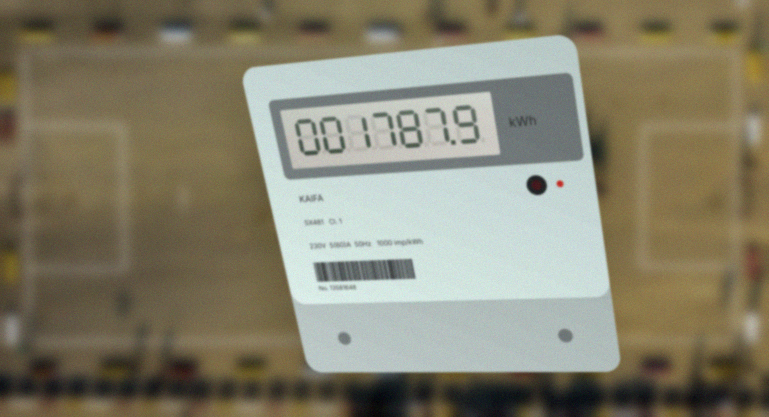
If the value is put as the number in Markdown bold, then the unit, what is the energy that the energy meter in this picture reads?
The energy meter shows **1787.9** kWh
